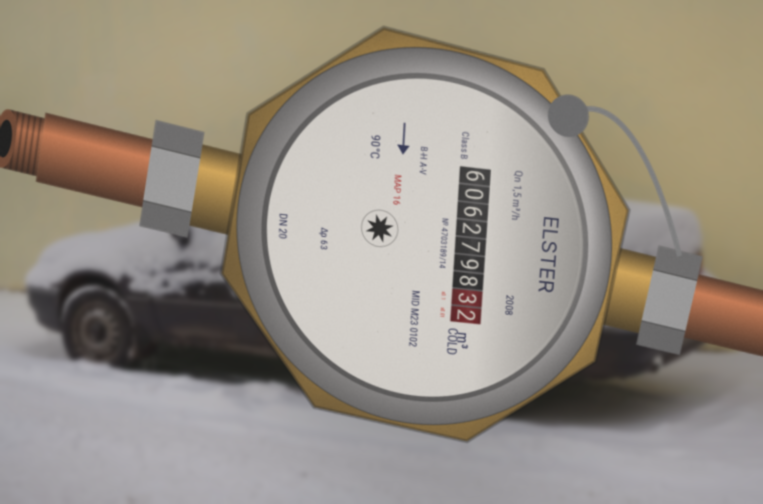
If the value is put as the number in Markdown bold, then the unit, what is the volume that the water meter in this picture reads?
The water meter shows **6062798.32** m³
